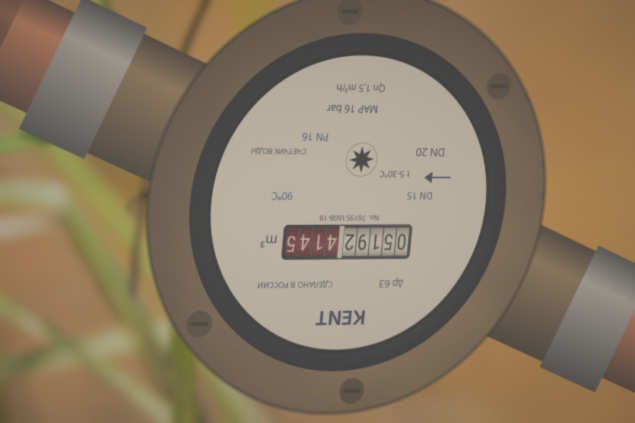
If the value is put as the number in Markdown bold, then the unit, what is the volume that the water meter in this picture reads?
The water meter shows **5192.4145** m³
